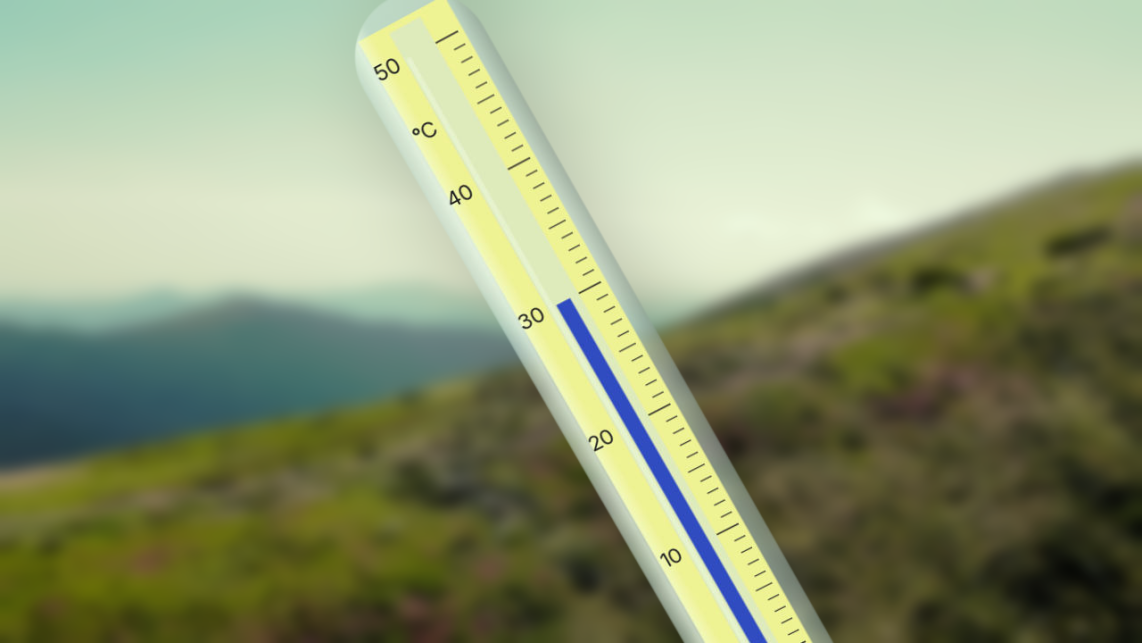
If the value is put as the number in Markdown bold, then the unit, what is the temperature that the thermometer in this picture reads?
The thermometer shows **30** °C
